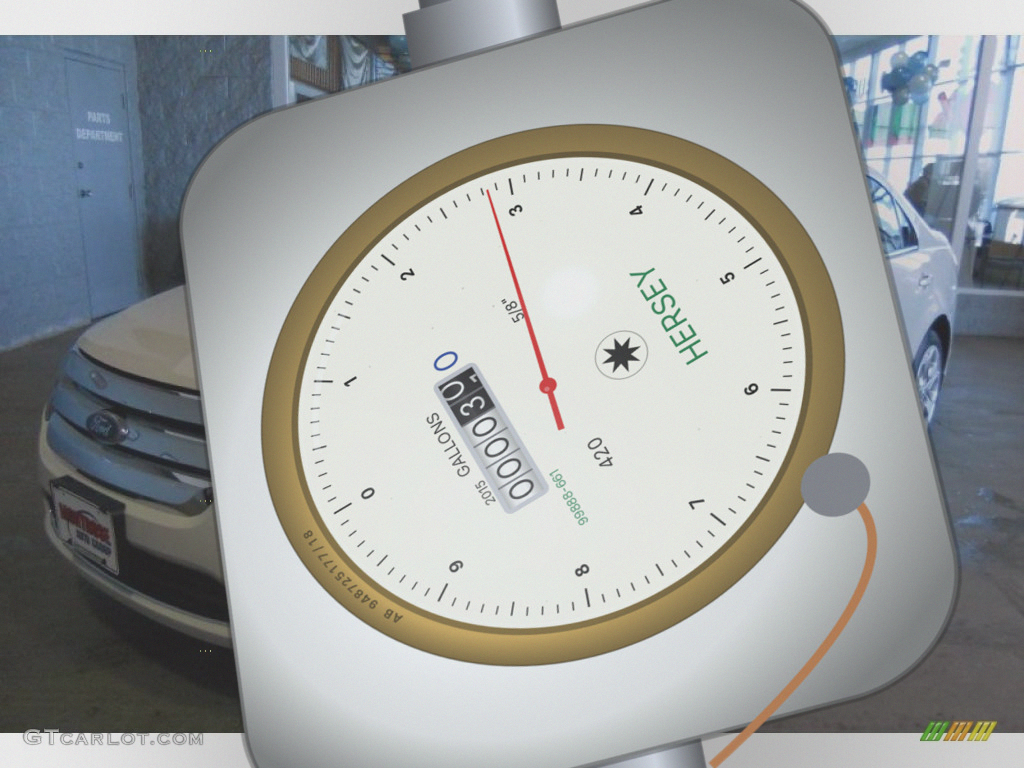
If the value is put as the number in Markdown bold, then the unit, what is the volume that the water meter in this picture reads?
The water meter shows **302.8** gal
